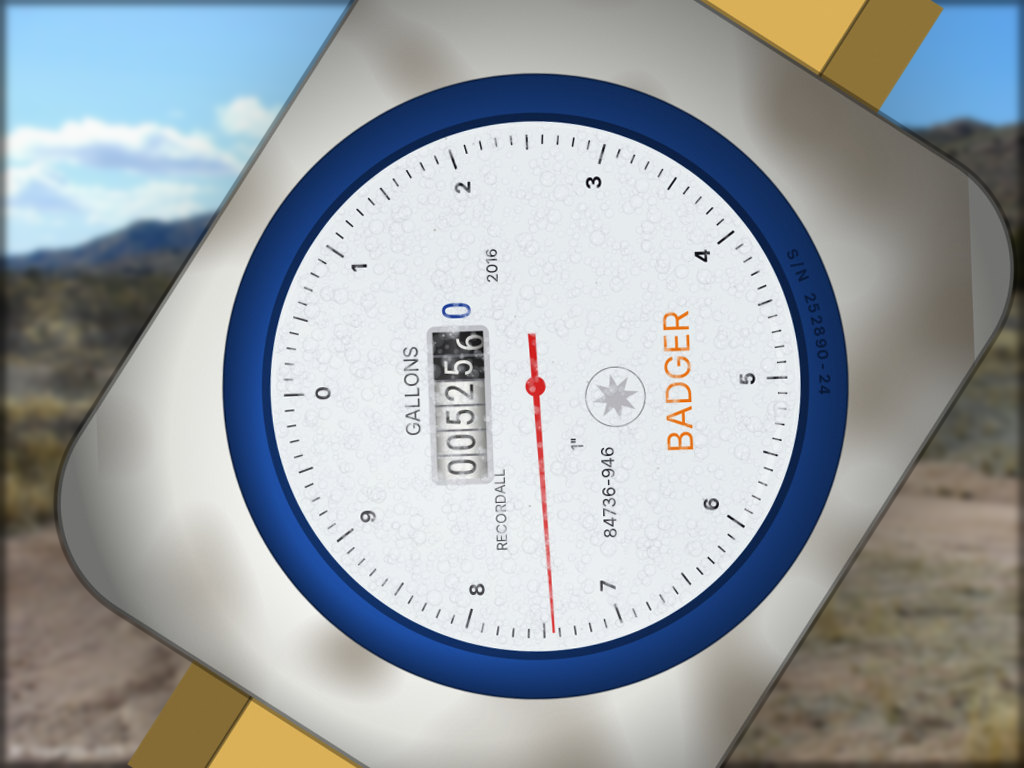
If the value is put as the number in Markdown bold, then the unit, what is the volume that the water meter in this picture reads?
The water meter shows **52557.4** gal
